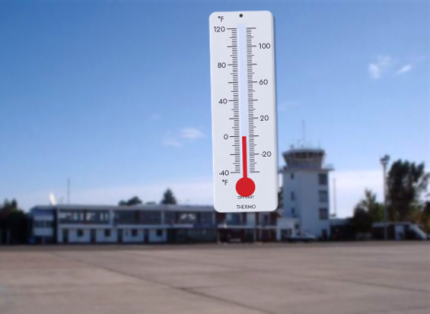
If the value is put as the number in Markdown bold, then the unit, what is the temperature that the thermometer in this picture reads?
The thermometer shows **0** °F
